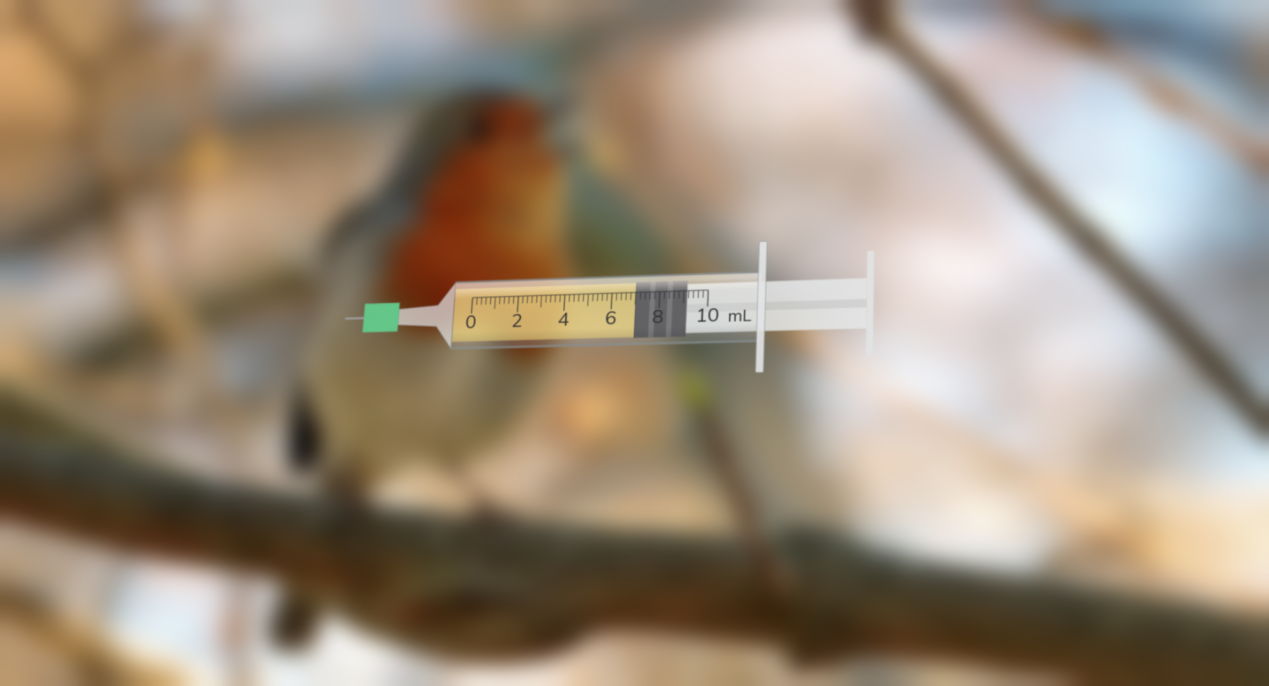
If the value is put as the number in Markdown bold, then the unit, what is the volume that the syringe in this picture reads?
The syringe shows **7** mL
